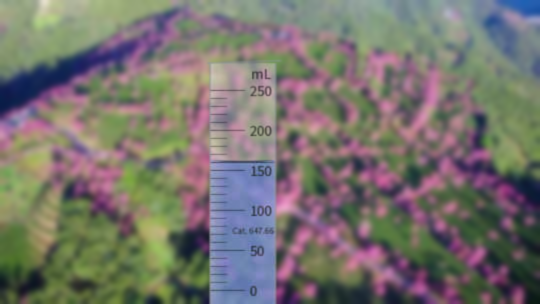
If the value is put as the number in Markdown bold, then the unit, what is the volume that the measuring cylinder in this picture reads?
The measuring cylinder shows **160** mL
